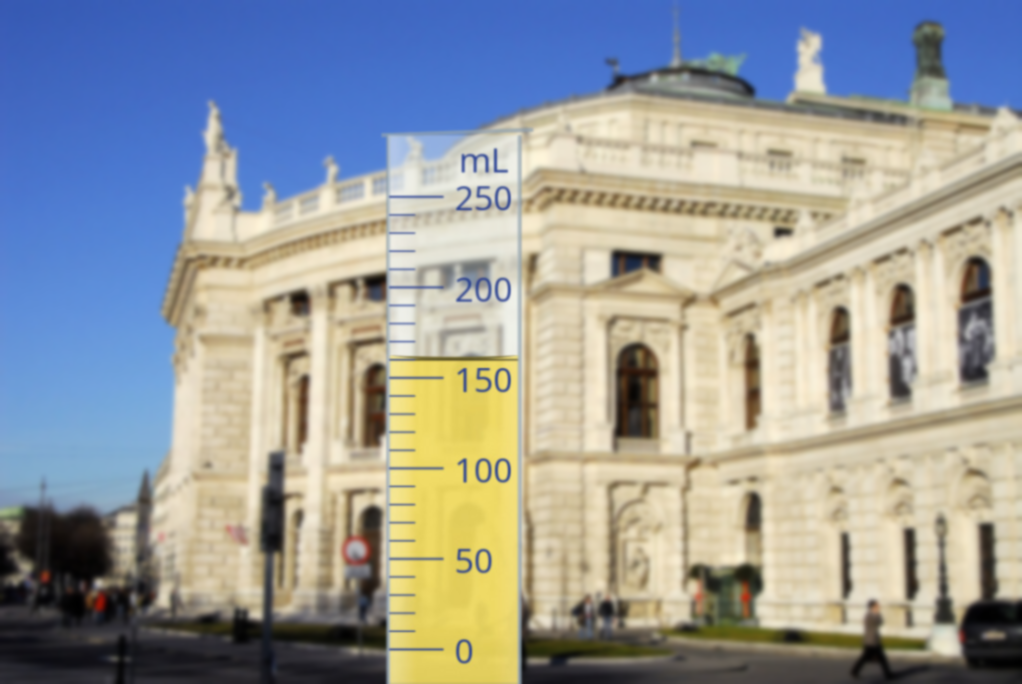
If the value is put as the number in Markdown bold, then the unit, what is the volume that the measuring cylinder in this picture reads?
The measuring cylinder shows **160** mL
